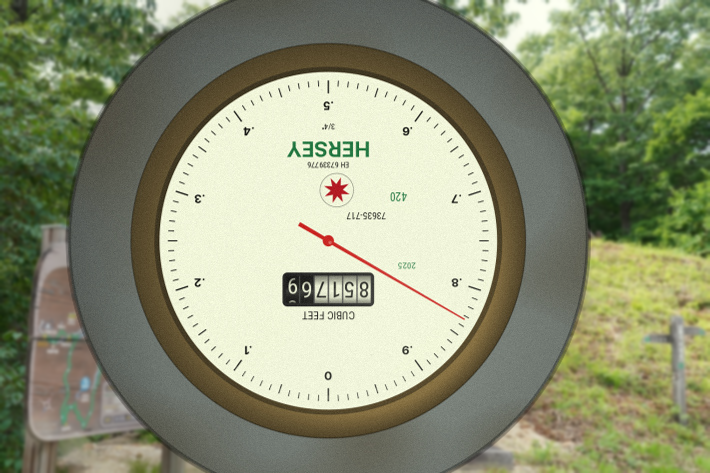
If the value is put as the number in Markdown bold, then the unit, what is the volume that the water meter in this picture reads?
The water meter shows **851768.83** ft³
